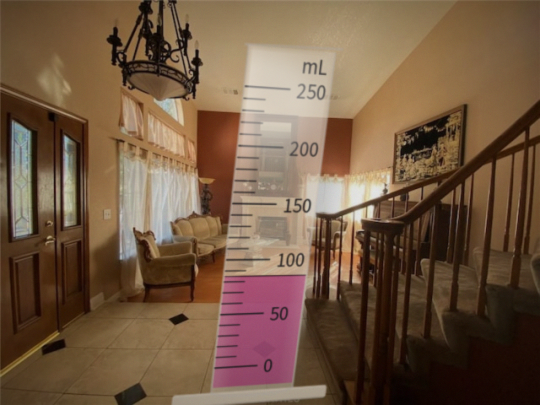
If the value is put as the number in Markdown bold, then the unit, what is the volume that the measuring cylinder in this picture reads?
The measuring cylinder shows **85** mL
